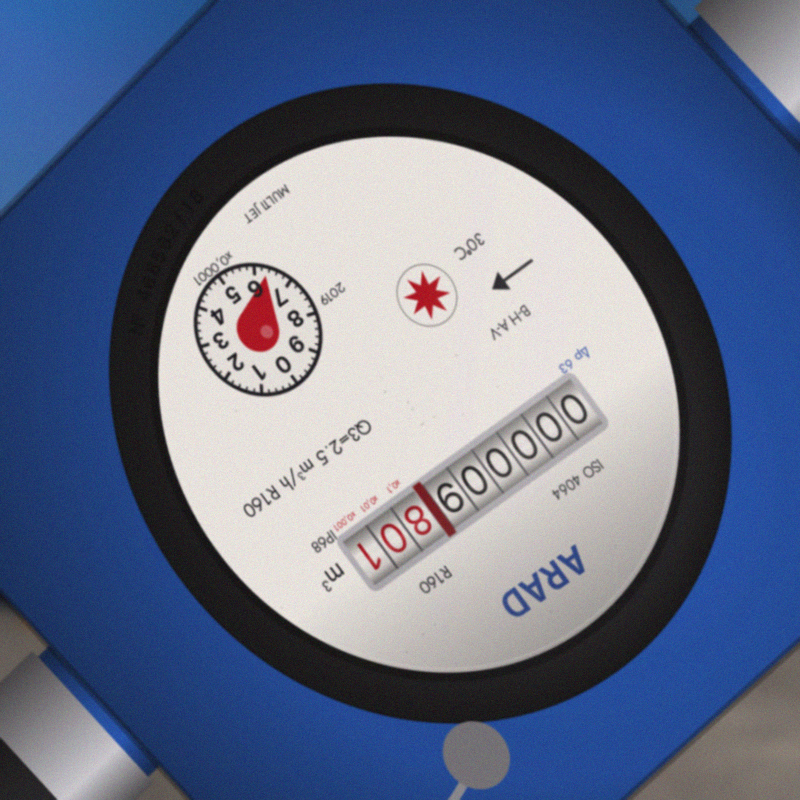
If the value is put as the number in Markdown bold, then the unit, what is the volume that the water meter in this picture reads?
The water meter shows **9.8016** m³
